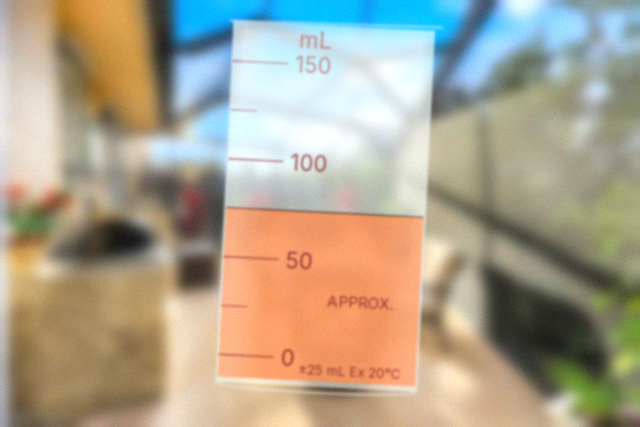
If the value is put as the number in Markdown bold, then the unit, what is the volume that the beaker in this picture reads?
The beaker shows **75** mL
